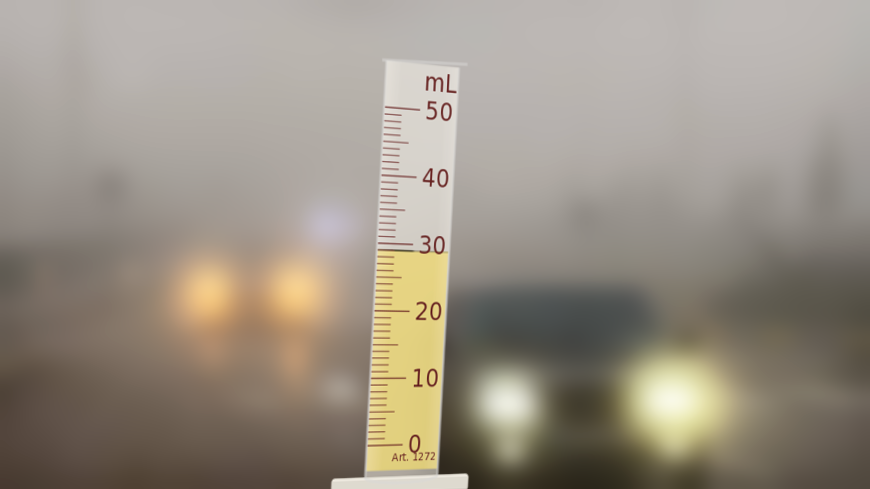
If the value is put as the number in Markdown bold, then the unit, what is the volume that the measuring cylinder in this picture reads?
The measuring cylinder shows **29** mL
